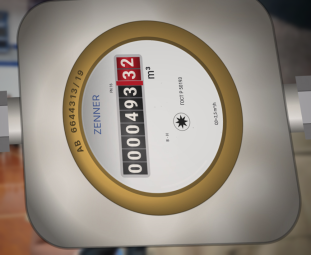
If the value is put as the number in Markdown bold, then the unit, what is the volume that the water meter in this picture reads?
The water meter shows **493.32** m³
